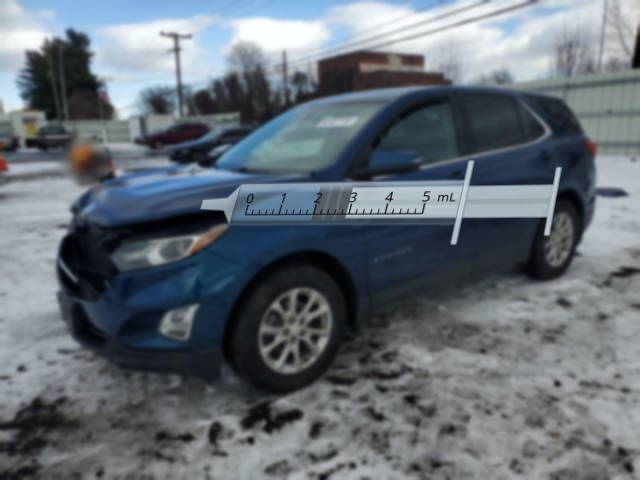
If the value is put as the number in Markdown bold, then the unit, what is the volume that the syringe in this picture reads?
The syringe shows **2** mL
